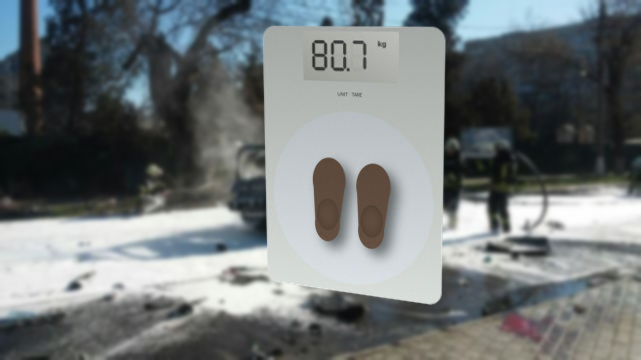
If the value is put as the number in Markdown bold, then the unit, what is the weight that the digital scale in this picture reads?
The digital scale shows **80.7** kg
